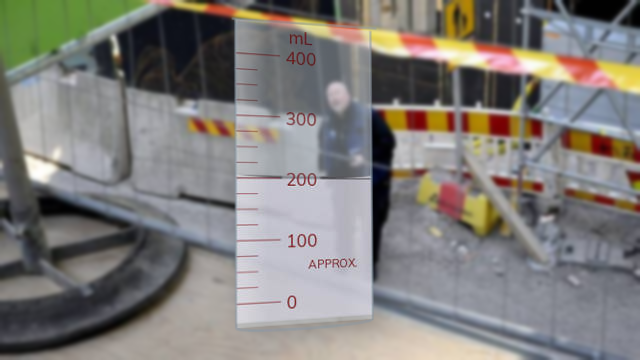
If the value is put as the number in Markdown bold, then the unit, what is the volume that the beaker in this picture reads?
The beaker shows **200** mL
